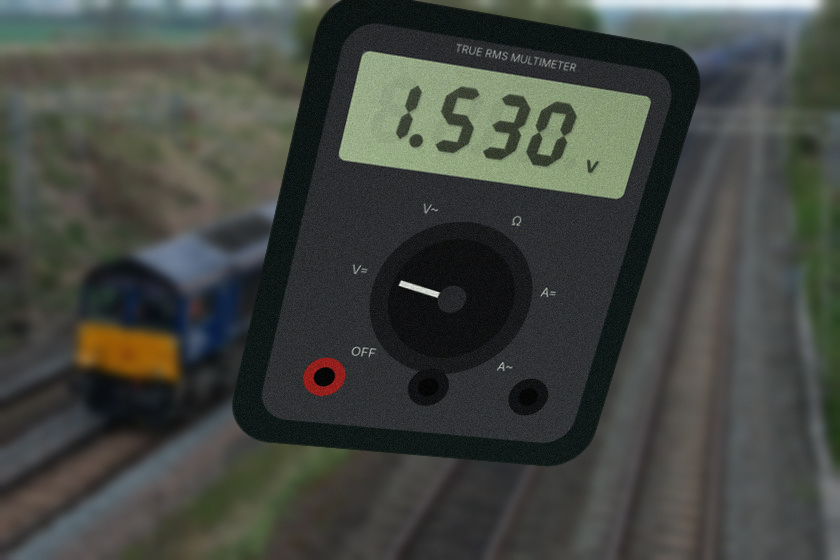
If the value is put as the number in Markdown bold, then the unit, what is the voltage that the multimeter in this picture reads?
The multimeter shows **1.530** V
